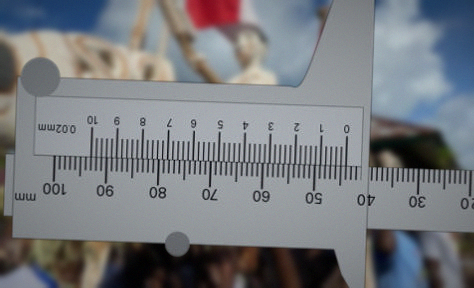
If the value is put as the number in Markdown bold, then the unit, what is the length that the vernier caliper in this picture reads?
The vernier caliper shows **44.0** mm
